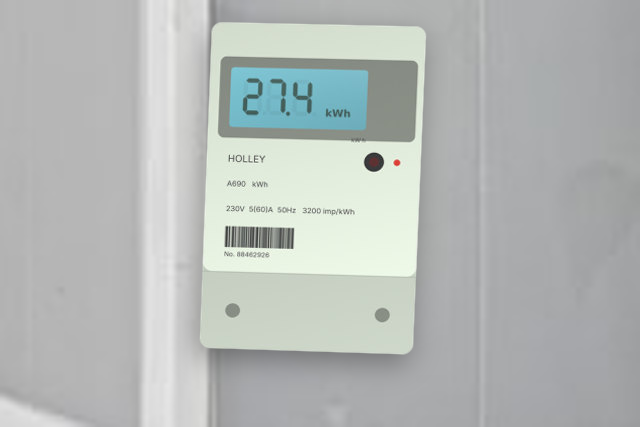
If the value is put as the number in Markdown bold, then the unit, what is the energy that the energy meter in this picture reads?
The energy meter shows **27.4** kWh
